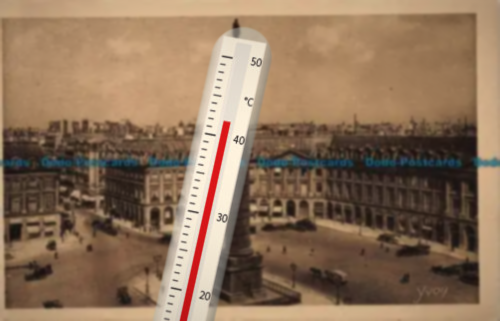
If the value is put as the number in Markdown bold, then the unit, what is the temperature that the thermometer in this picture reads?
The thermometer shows **42** °C
